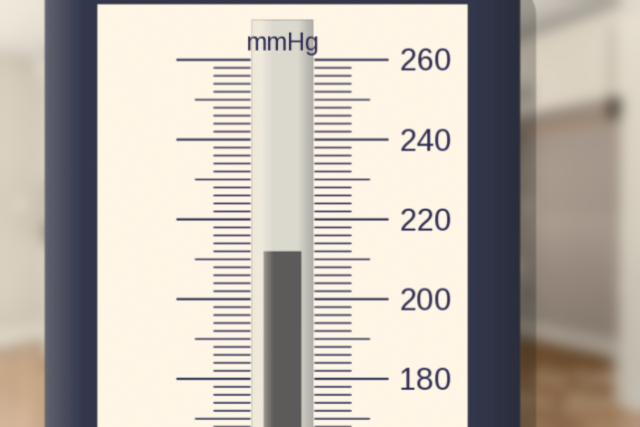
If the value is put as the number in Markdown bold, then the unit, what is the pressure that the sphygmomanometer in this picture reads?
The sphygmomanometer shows **212** mmHg
